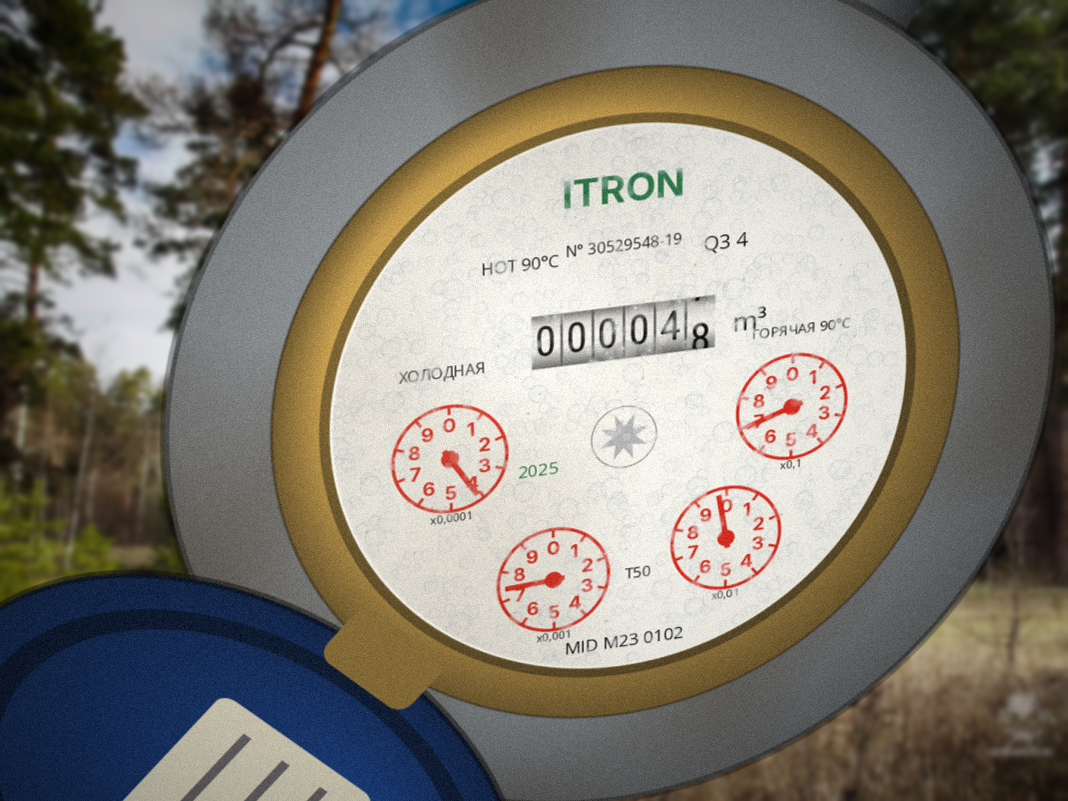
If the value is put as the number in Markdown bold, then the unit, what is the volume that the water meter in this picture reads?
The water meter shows **47.6974** m³
